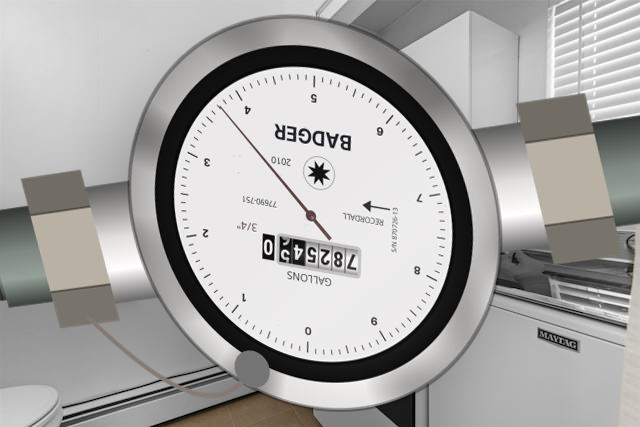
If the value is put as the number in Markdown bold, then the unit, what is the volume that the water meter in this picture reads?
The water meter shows **7825453.7** gal
